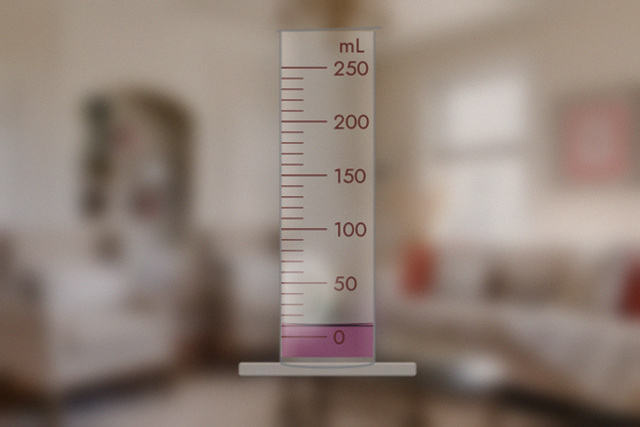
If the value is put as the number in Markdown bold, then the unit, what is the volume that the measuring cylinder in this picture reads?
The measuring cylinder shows **10** mL
